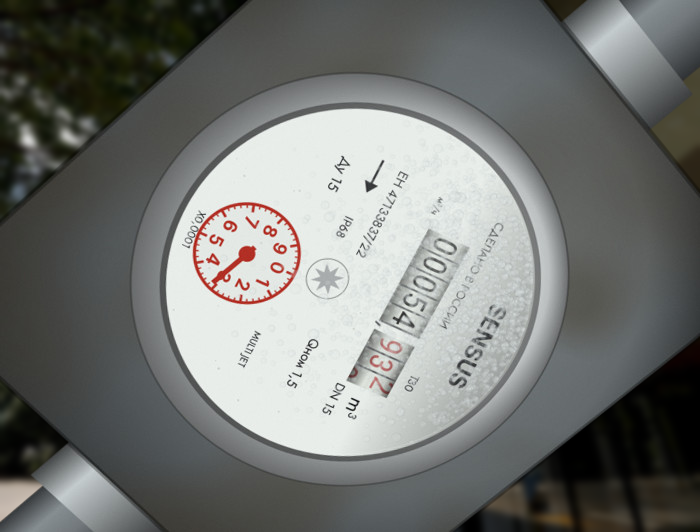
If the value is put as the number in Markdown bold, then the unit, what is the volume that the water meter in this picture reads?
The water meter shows **54.9323** m³
